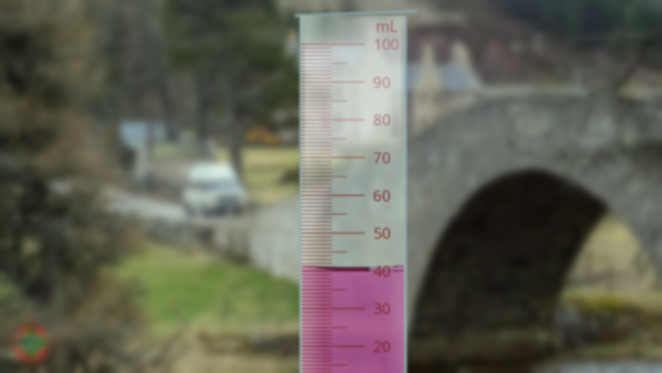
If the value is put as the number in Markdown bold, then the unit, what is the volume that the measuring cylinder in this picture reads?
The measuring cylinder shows **40** mL
